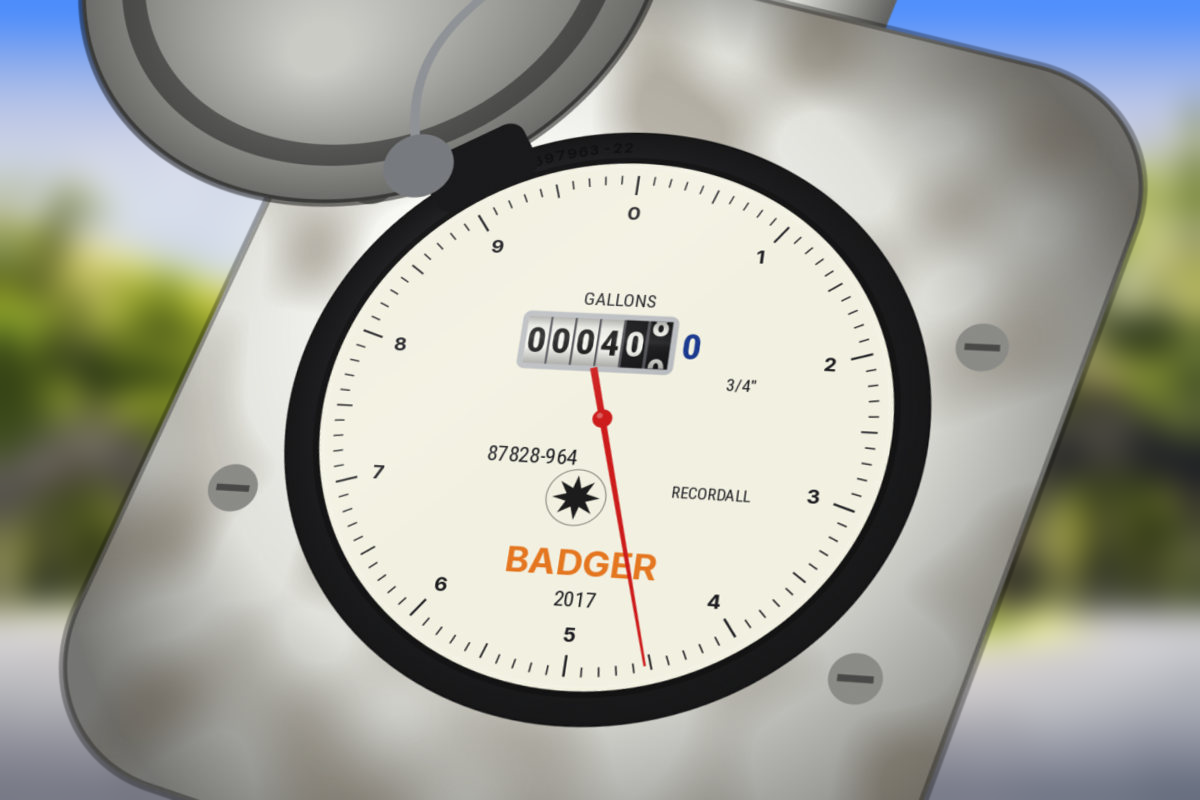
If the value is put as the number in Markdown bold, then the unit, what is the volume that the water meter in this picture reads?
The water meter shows **4084.5** gal
